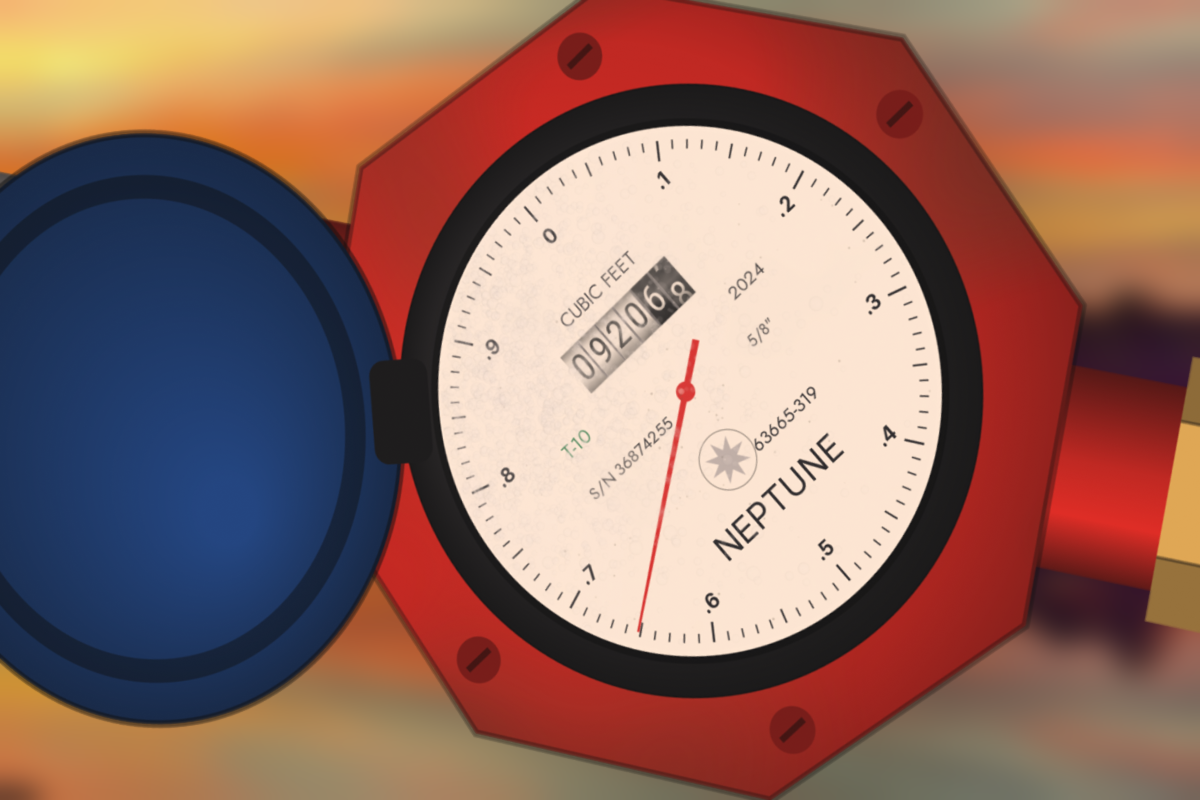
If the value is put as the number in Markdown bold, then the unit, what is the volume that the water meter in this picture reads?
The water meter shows **92067.65** ft³
